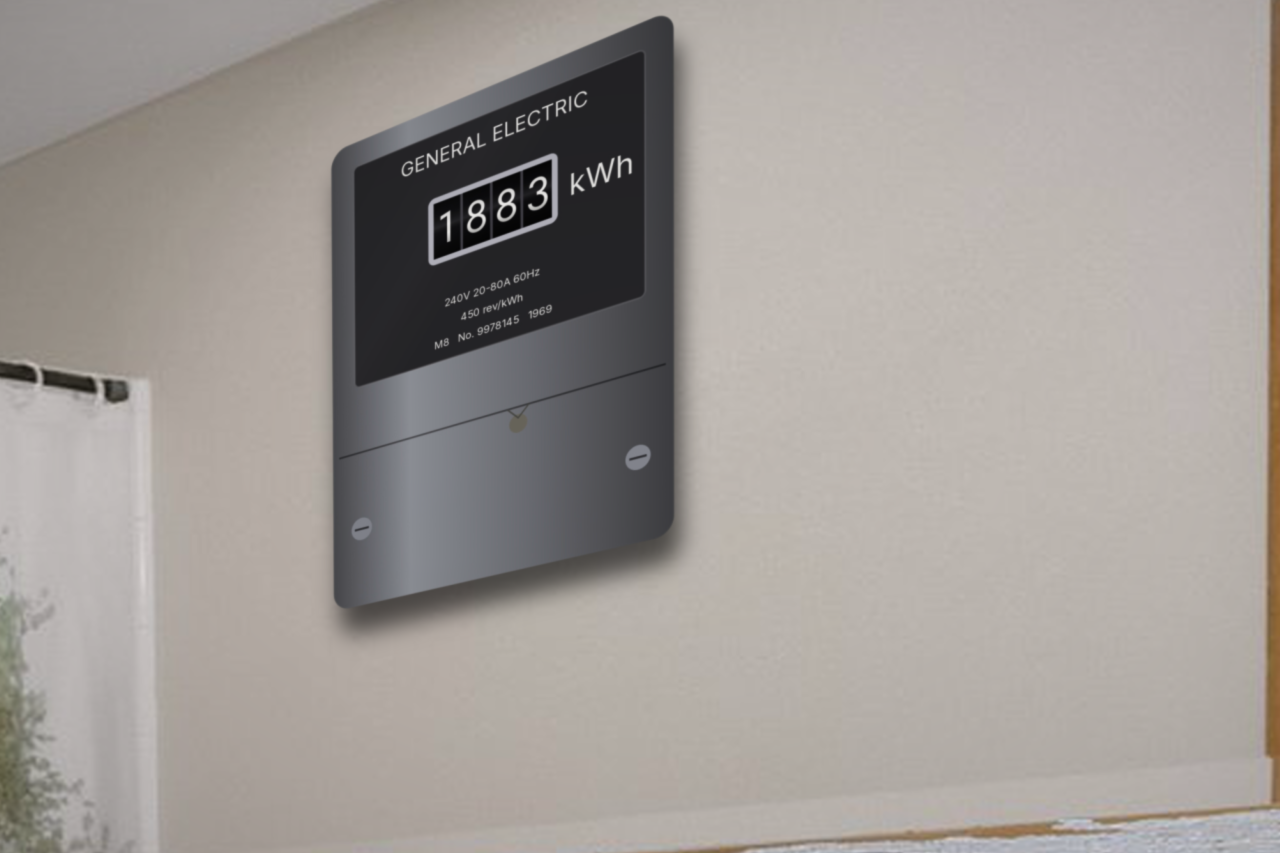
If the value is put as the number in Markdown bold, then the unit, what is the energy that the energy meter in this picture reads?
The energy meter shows **1883** kWh
